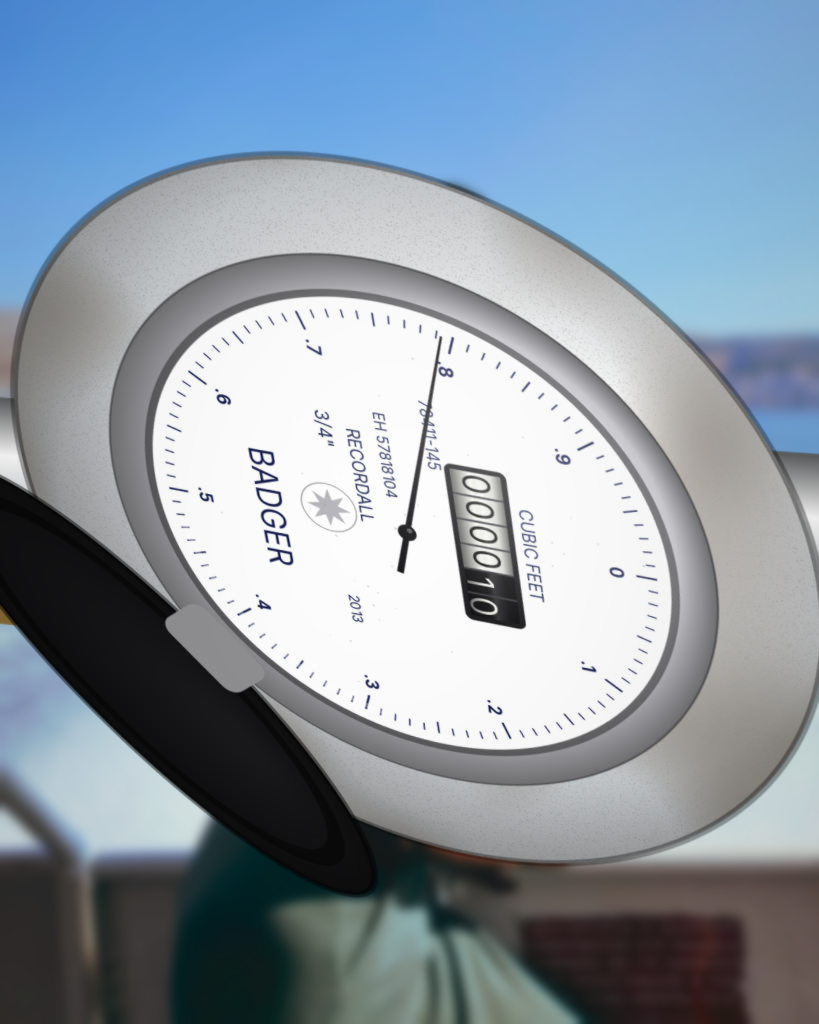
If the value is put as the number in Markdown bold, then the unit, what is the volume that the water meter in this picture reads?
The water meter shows **9.79** ft³
